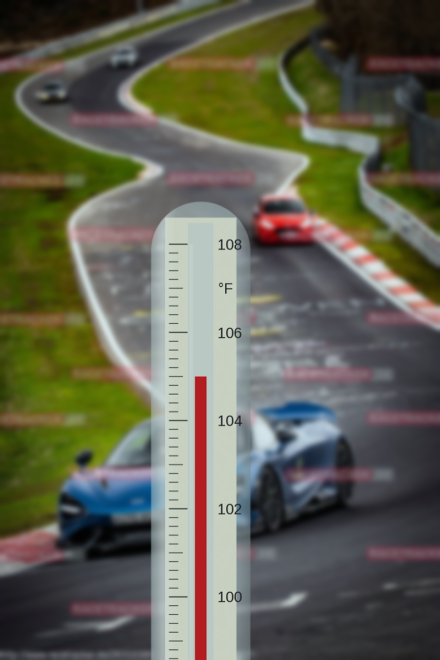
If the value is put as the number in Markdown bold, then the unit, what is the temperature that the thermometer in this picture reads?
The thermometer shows **105** °F
